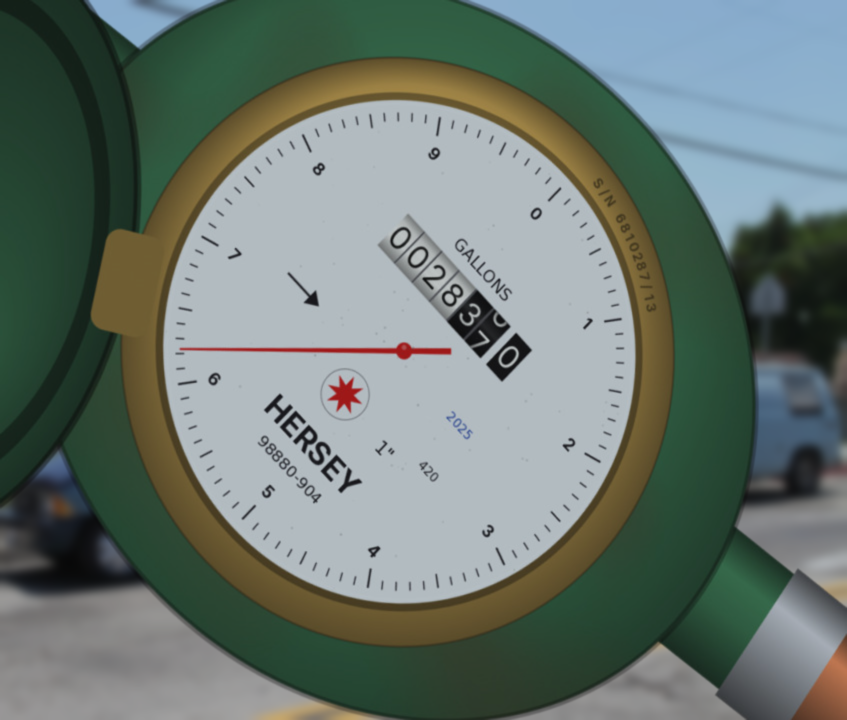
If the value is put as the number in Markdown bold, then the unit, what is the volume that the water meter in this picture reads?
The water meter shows **28366.2** gal
